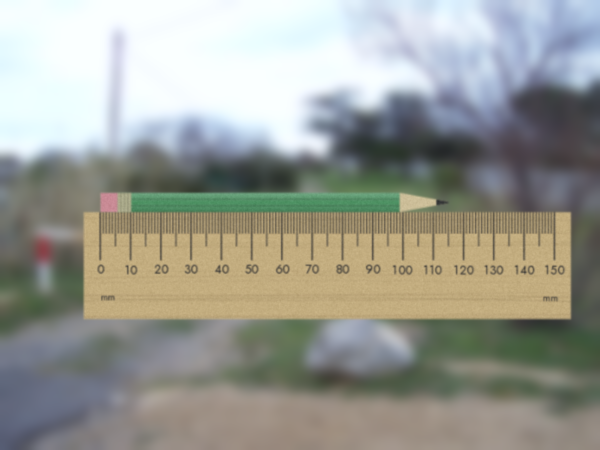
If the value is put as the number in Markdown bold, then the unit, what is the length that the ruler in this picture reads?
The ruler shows **115** mm
